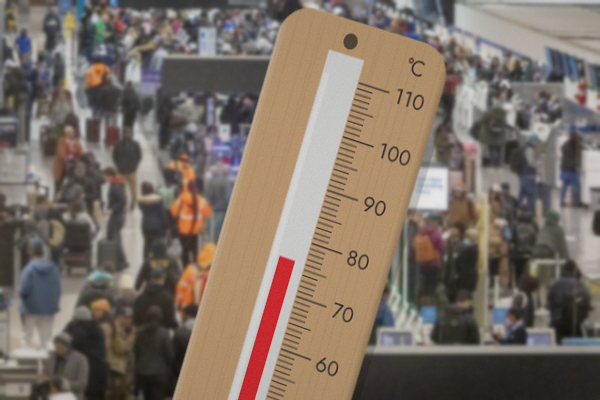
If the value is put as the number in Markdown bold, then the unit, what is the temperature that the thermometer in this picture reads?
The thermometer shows **76** °C
